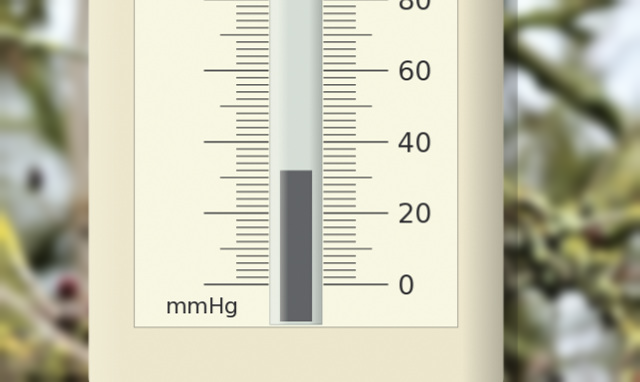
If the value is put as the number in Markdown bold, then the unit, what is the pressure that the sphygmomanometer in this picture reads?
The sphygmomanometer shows **32** mmHg
